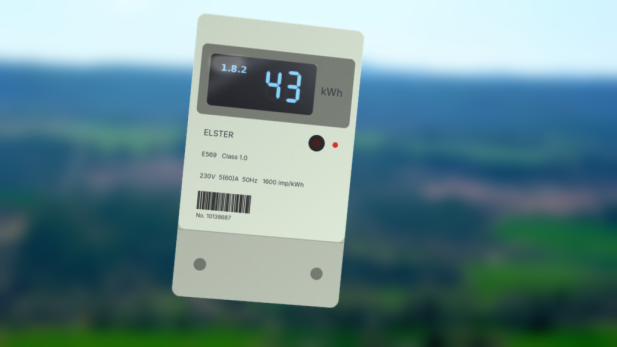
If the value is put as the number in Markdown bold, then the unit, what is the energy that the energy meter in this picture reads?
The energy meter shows **43** kWh
